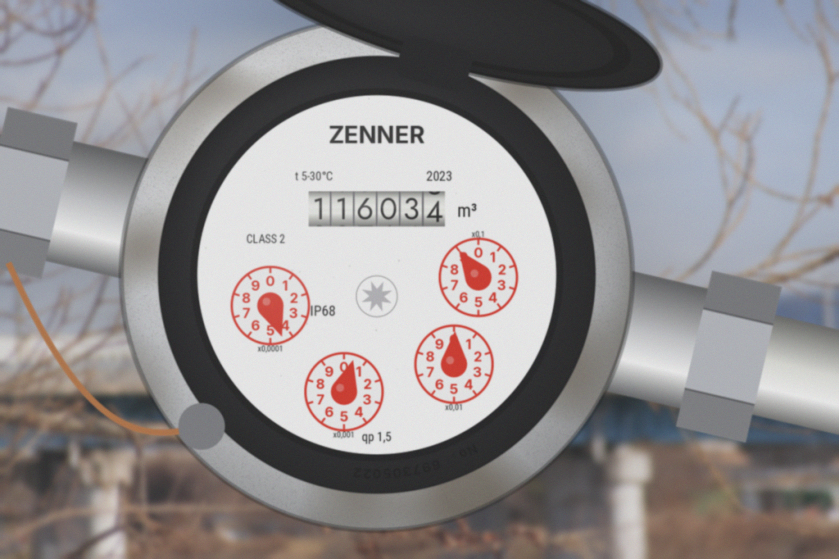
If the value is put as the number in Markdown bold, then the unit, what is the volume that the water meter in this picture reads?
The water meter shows **116033.9004** m³
